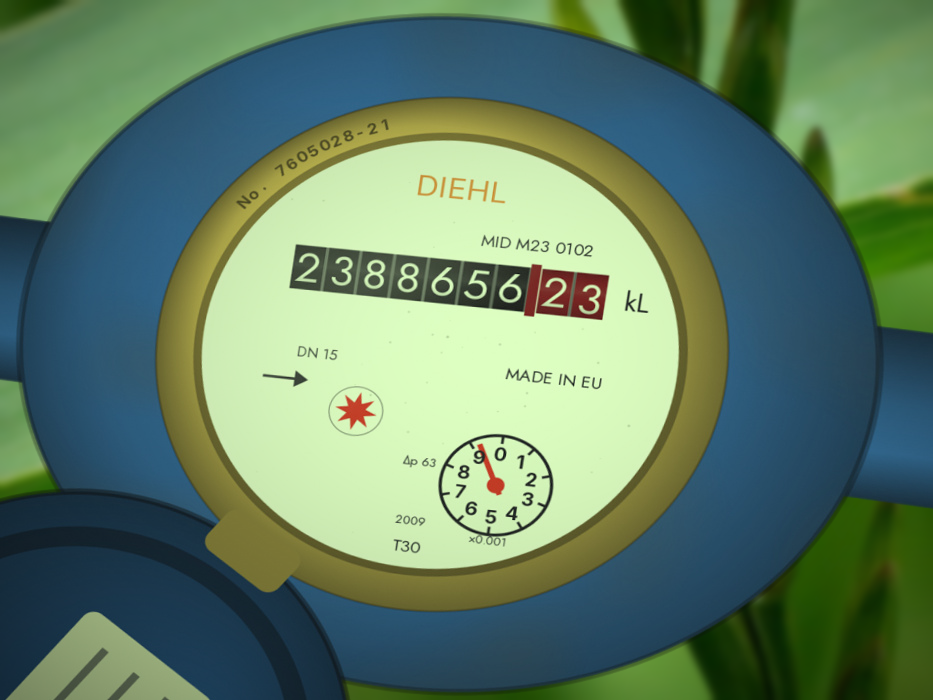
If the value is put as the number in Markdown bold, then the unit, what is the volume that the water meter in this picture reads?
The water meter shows **2388656.229** kL
